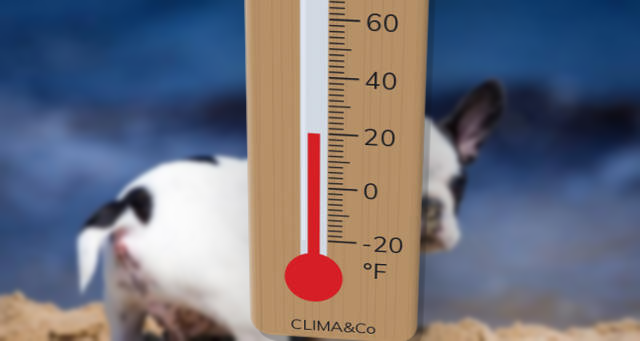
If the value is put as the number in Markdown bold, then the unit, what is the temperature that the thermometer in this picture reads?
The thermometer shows **20** °F
